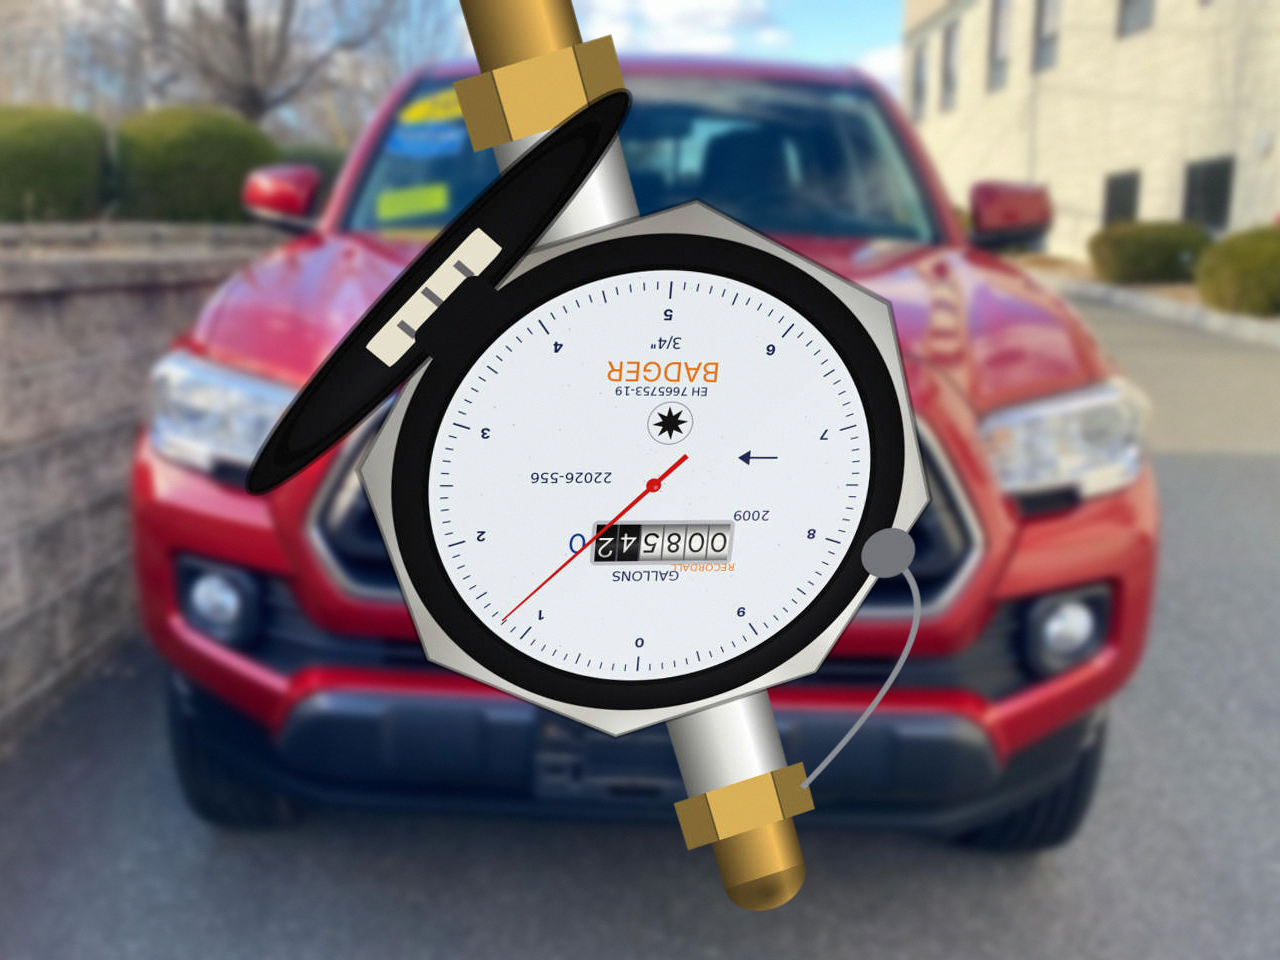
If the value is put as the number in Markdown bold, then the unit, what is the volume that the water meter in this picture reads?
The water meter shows **85421.2** gal
